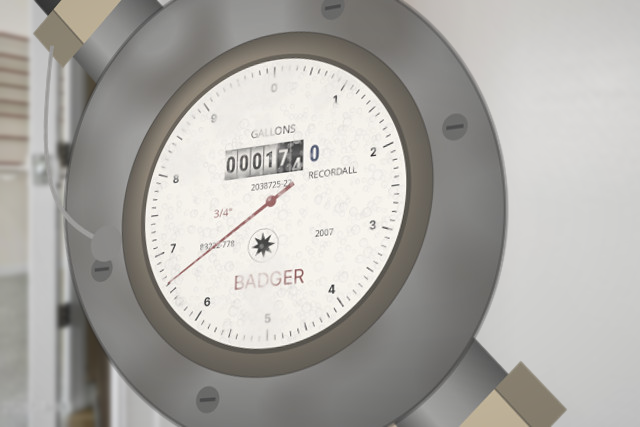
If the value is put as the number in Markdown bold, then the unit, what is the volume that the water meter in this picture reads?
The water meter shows **1736.6** gal
